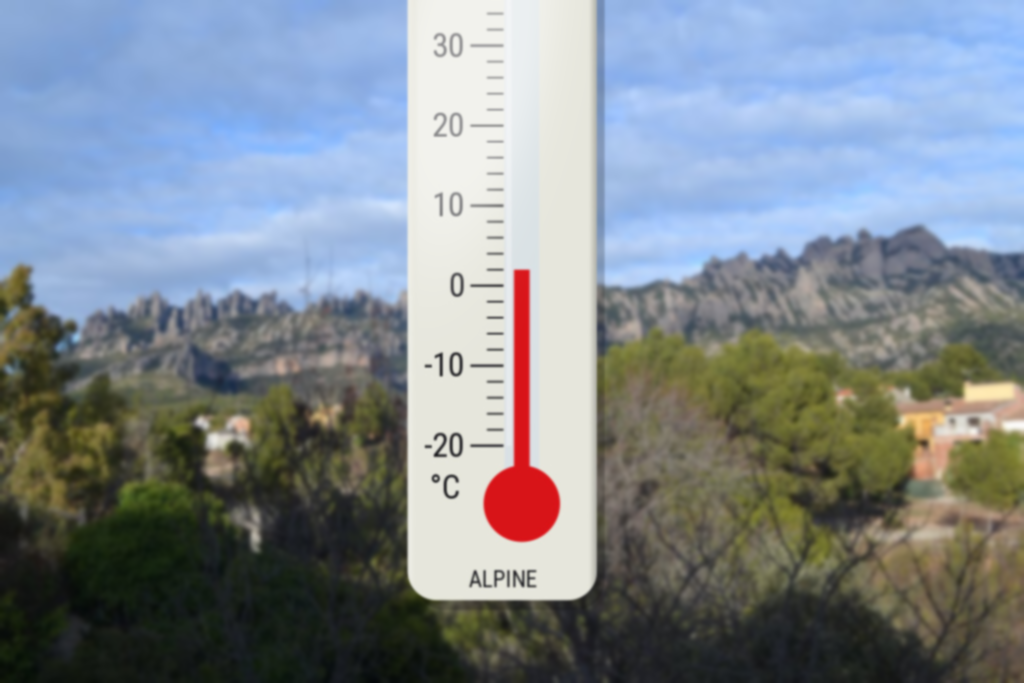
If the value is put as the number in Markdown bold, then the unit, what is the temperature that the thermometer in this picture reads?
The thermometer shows **2** °C
